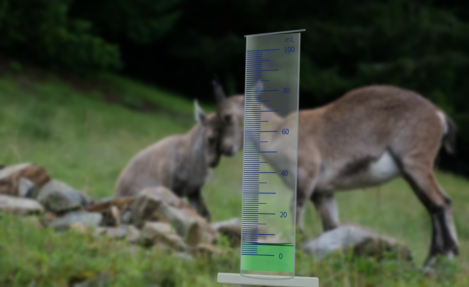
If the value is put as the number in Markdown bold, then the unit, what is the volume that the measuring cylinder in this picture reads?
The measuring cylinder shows **5** mL
